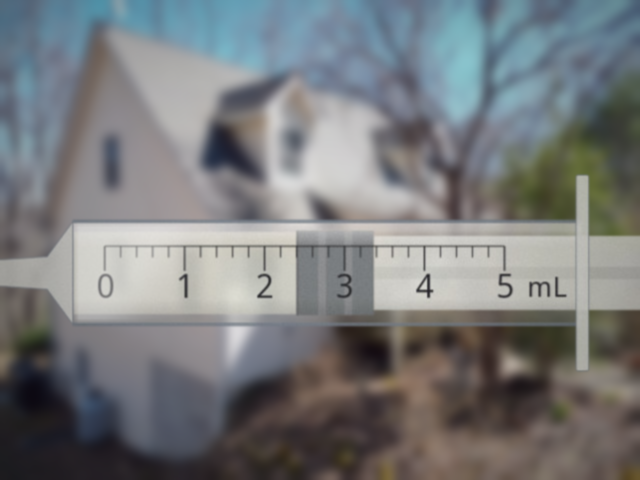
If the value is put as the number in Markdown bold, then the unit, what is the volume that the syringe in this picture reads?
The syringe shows **2.4** mL
